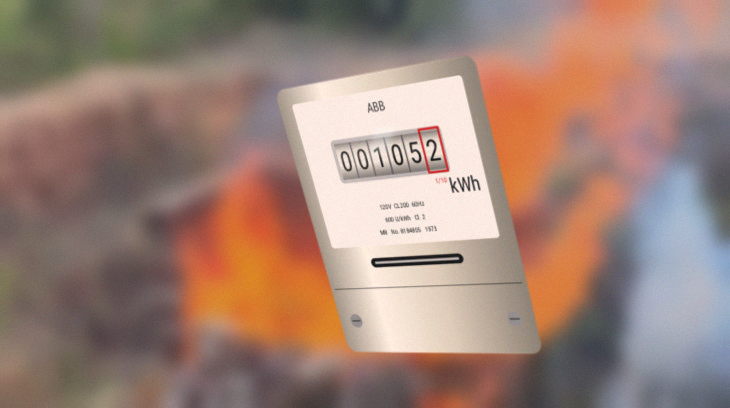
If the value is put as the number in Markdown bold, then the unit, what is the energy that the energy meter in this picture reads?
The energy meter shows **105.2** kWh
